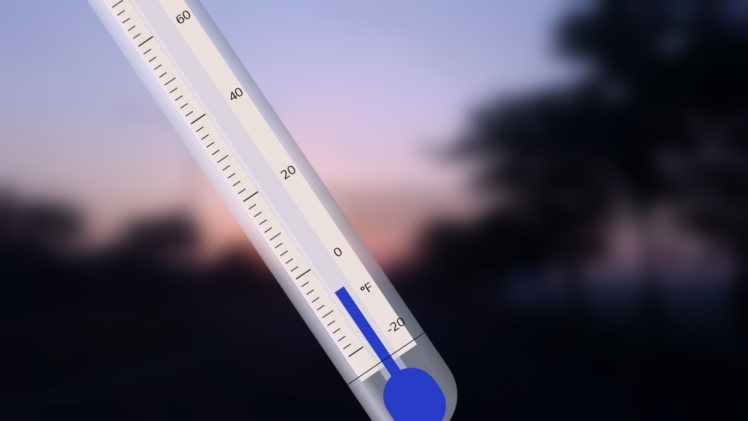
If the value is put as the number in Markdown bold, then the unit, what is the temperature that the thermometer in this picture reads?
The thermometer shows **-7** °F
